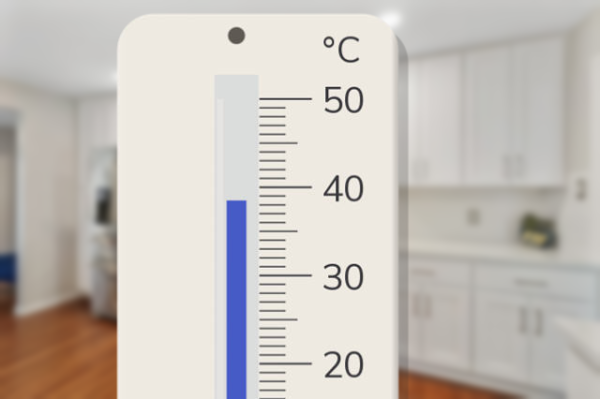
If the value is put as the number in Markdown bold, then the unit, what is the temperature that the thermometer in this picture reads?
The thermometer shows **38.5** °C
